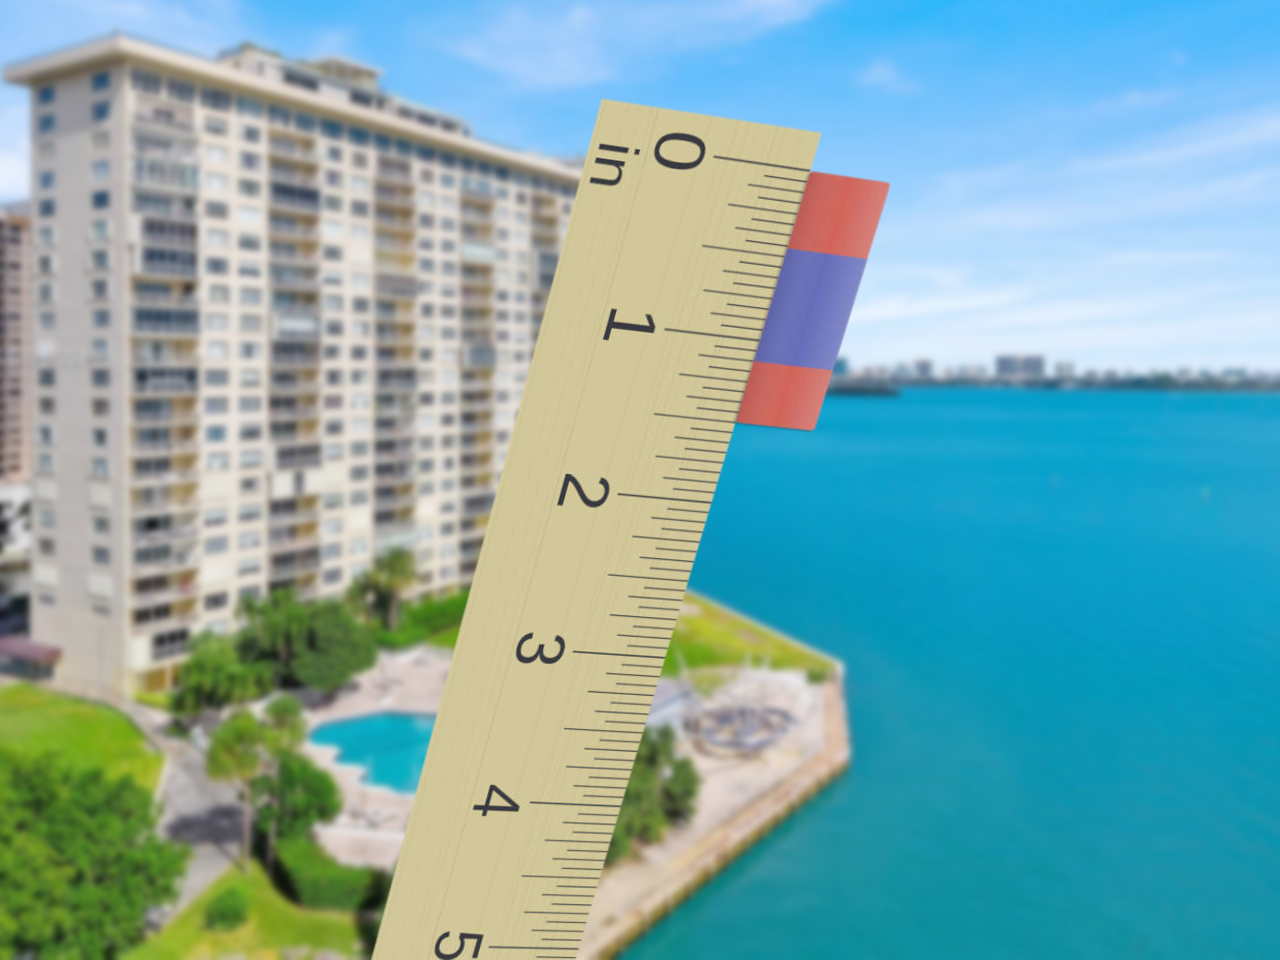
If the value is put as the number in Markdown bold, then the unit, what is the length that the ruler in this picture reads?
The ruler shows **1.5** in
